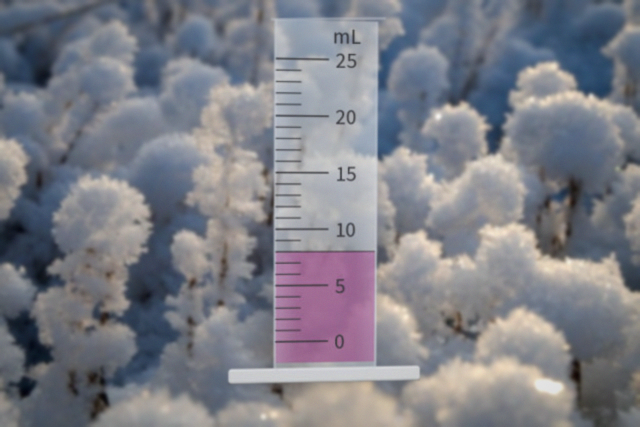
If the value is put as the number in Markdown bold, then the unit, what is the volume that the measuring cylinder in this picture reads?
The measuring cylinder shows **8** mL
